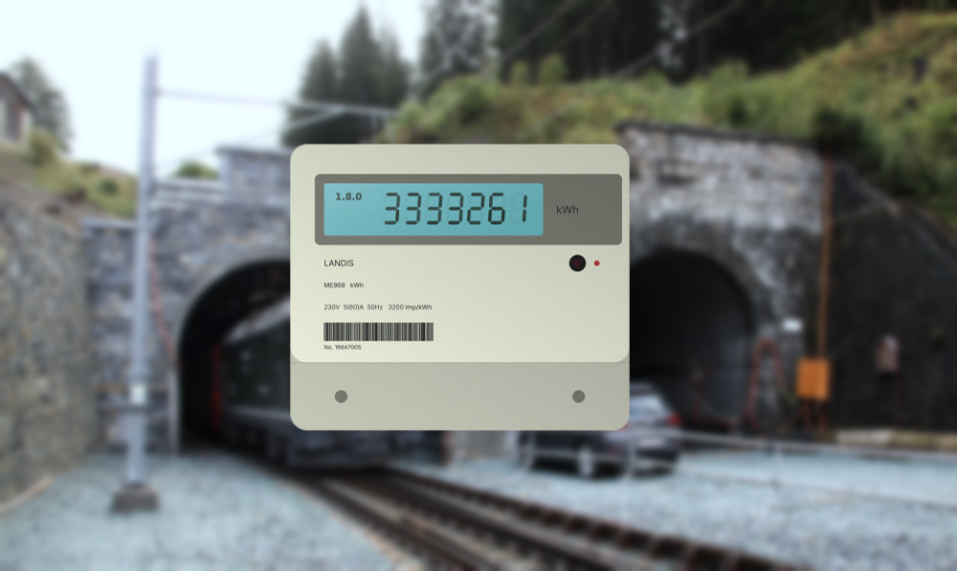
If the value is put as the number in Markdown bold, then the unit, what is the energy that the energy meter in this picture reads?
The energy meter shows **3333261** kWh
